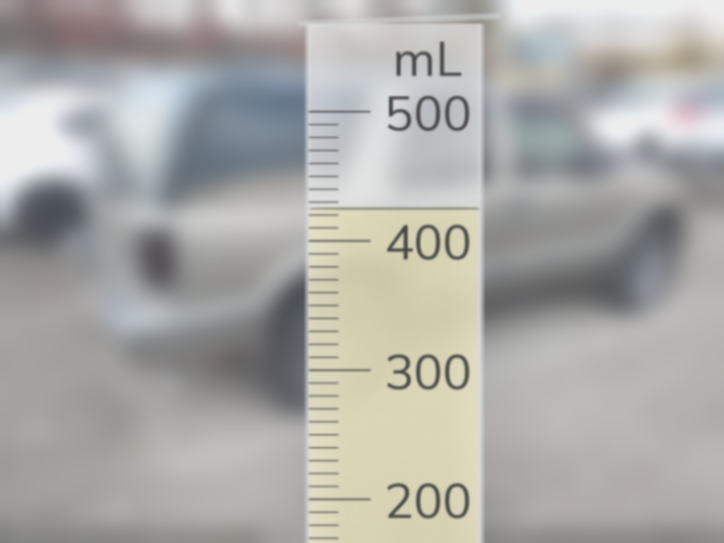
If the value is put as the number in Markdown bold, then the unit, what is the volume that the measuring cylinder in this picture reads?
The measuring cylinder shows **425** mL
